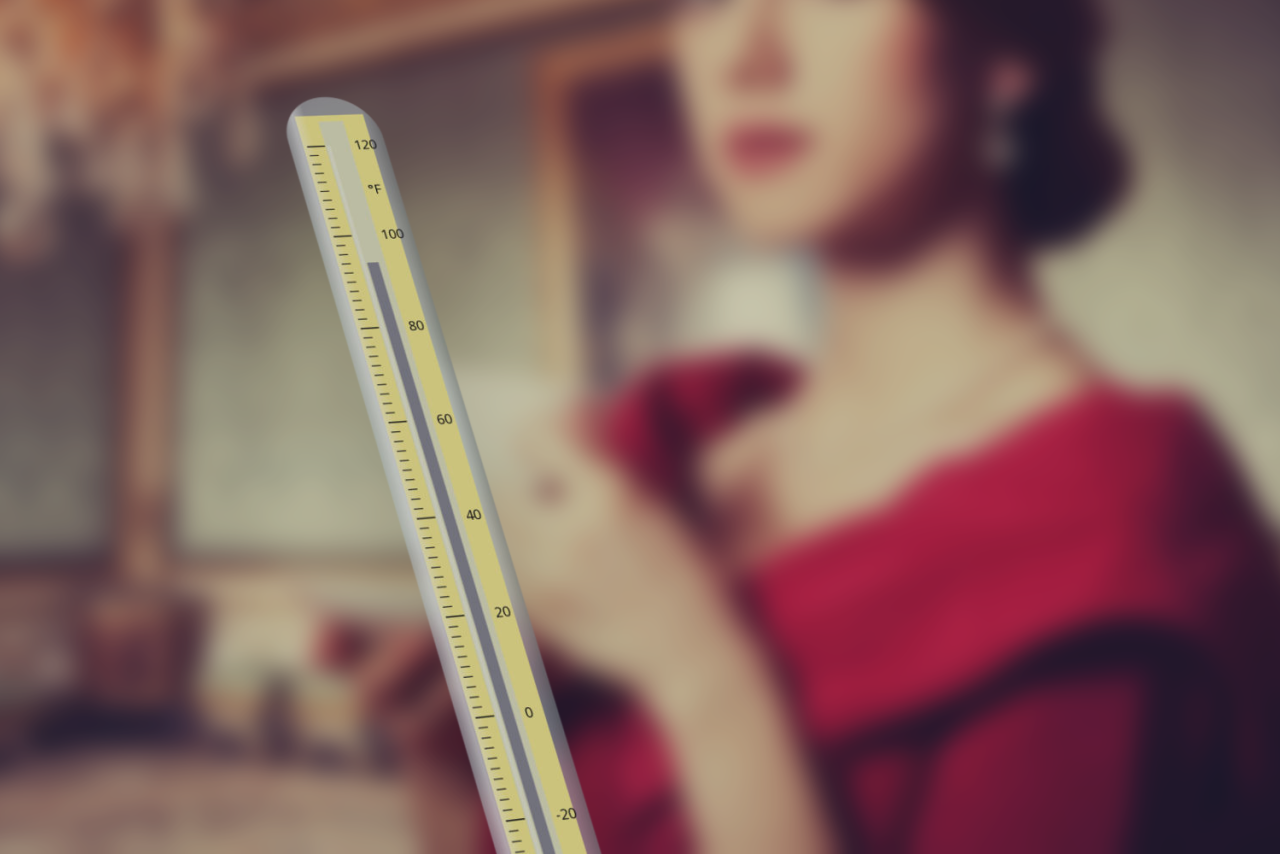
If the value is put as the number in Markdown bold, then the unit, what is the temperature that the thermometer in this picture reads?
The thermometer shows **94** °F
